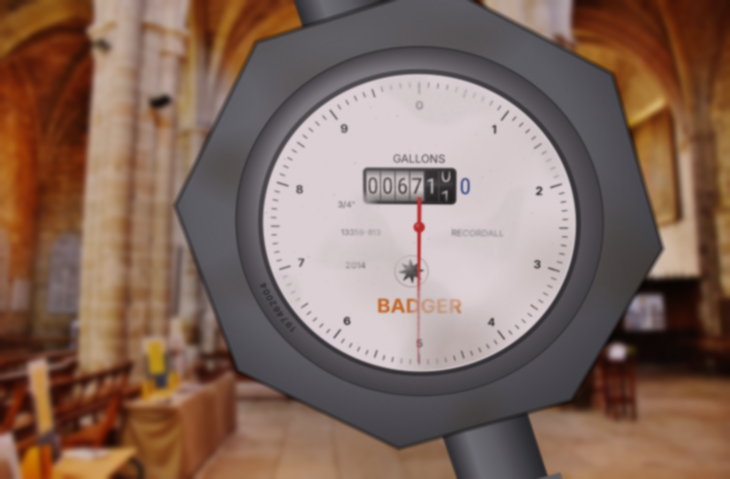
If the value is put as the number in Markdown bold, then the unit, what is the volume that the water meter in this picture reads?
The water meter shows **67105.0** gal
